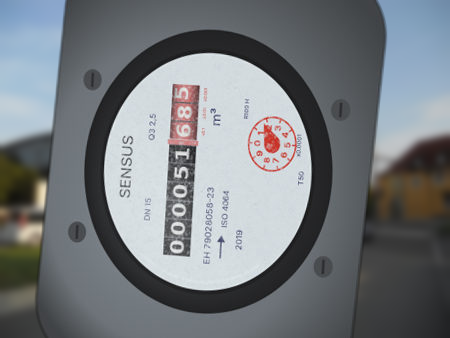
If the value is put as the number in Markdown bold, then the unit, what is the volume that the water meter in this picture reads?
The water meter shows **51.6851** m³
